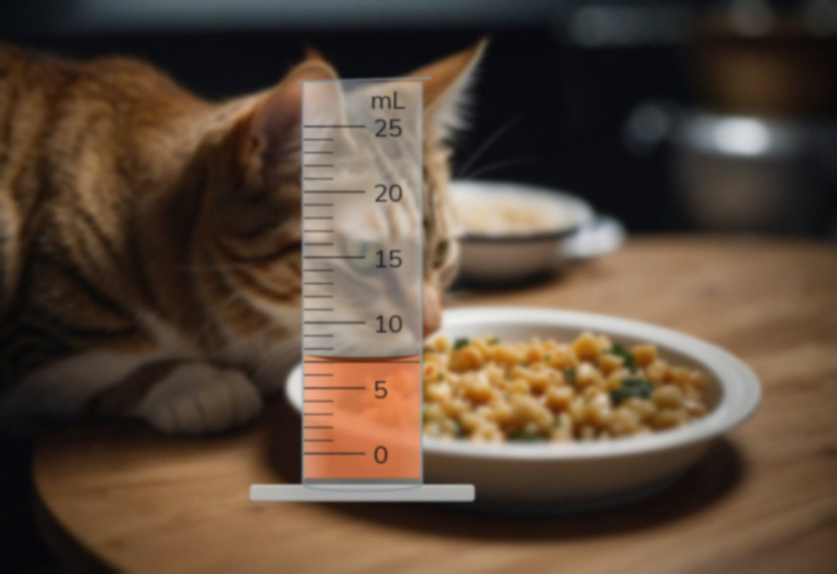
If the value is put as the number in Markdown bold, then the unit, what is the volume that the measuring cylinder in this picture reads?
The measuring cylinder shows **7** mL
